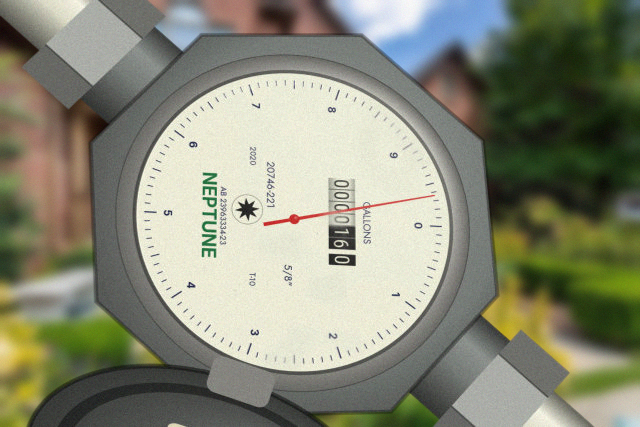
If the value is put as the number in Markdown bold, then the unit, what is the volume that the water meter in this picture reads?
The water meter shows **159.6** gal
